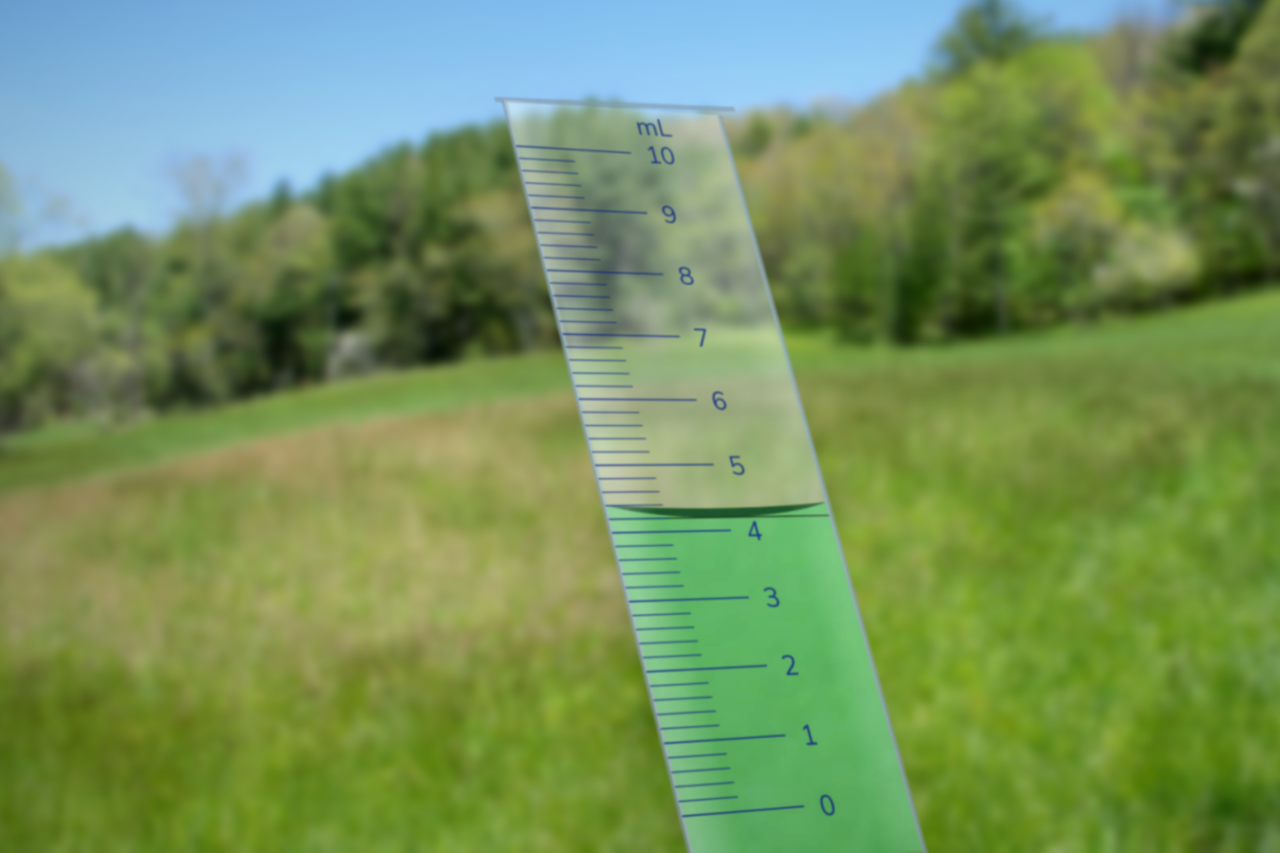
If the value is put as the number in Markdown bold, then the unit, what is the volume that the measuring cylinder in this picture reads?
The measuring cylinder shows **4.2** mL
